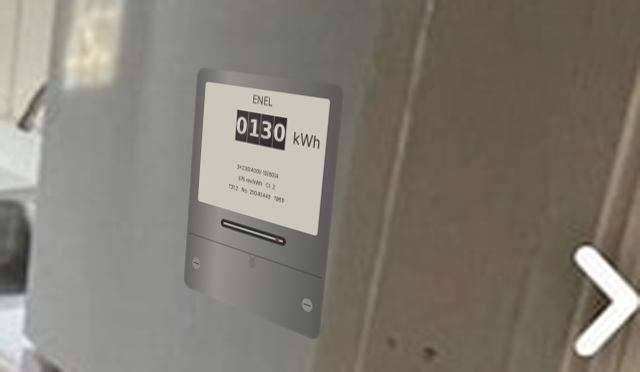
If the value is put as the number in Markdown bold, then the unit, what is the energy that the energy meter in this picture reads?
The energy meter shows **130** kWh
